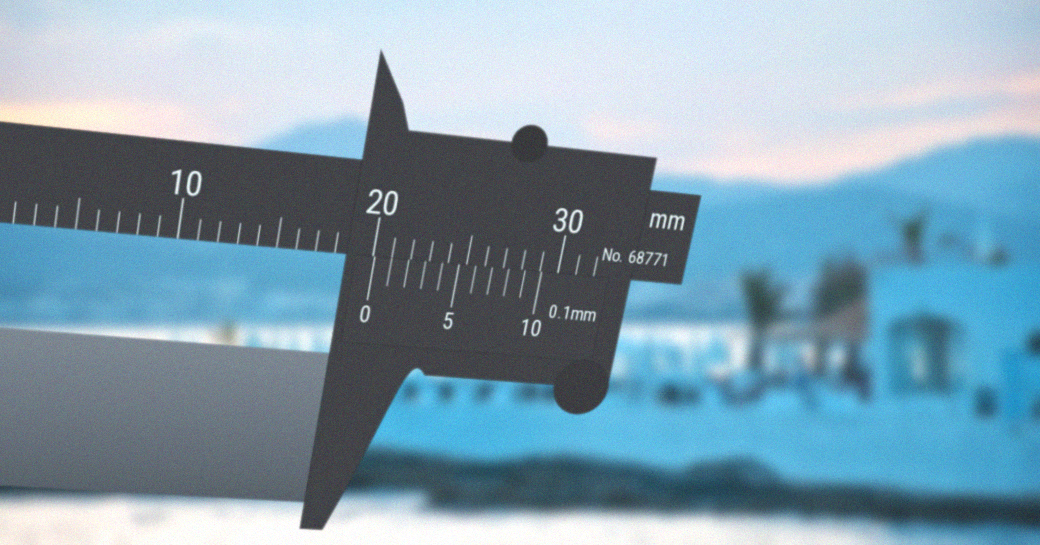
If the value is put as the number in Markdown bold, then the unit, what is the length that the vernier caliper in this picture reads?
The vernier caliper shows **20.1** mm
